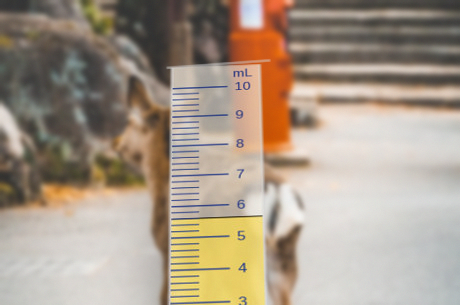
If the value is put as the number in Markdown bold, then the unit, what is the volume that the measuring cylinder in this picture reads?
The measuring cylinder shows **5.6** mL
